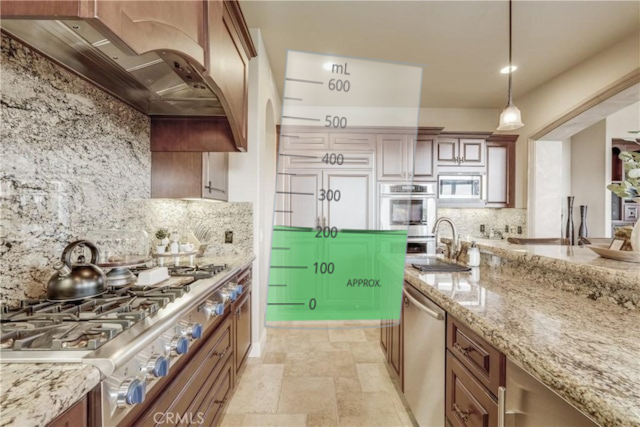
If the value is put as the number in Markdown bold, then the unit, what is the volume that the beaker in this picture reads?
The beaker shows **200** mL
